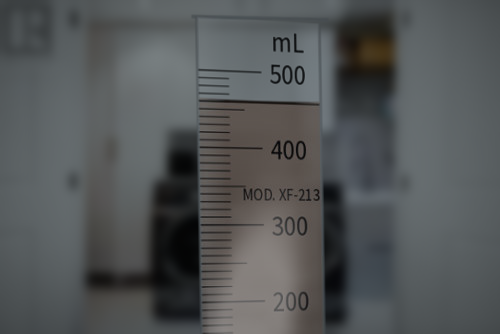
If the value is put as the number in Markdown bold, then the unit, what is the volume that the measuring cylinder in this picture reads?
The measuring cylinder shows **460** mL
